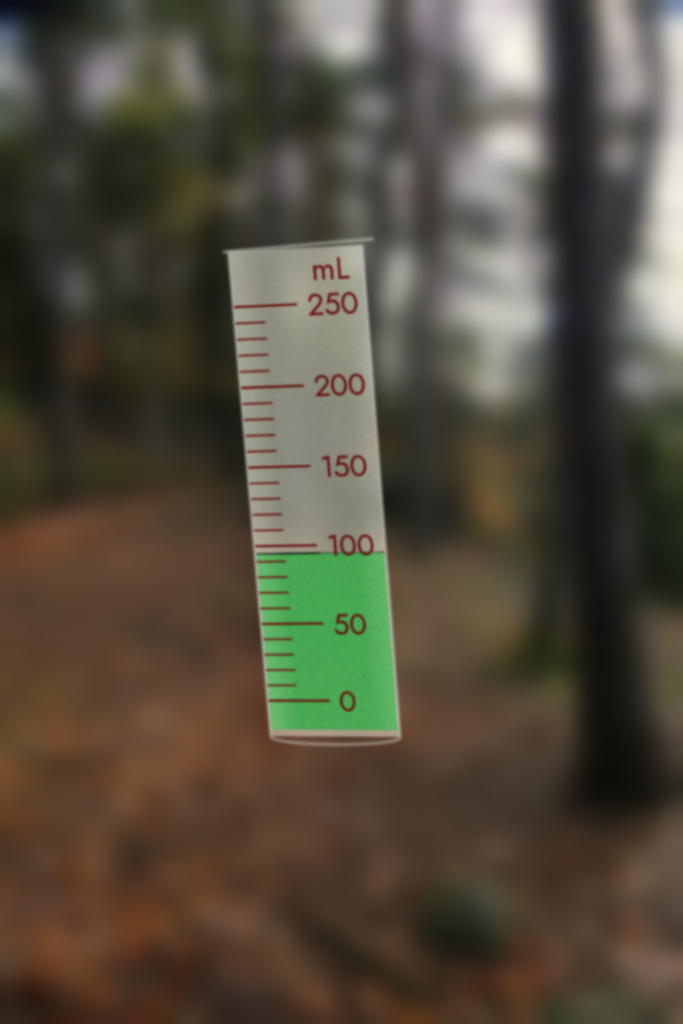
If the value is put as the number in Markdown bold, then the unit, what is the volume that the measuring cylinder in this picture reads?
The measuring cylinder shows **95** mL
